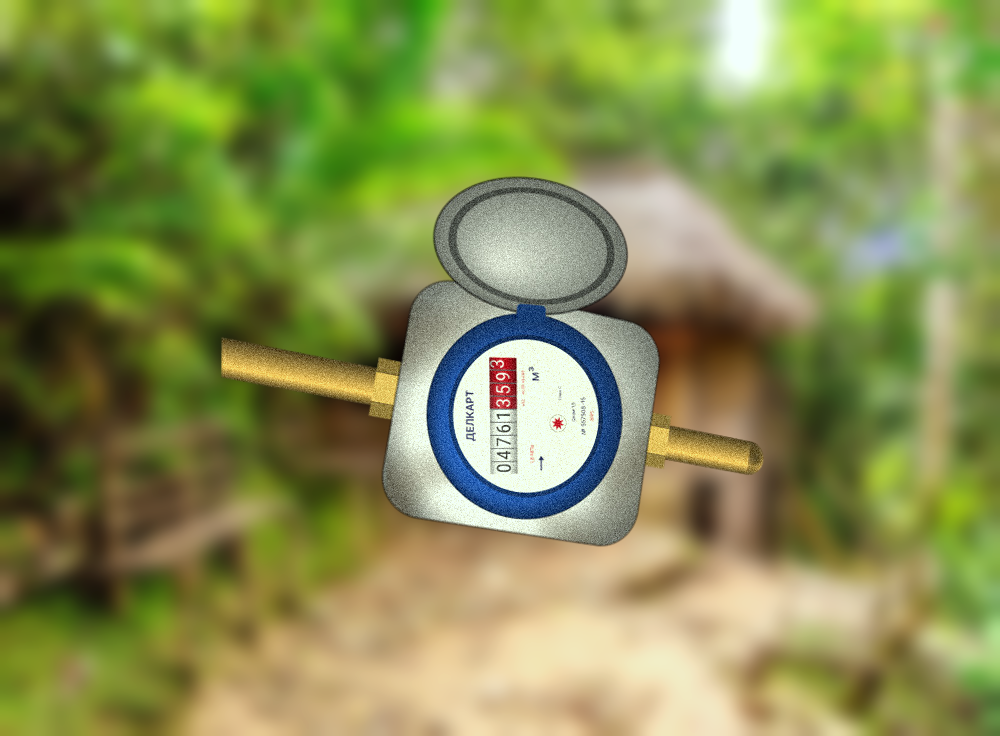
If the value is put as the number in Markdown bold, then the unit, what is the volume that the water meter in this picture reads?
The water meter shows **4761.3593** m³
